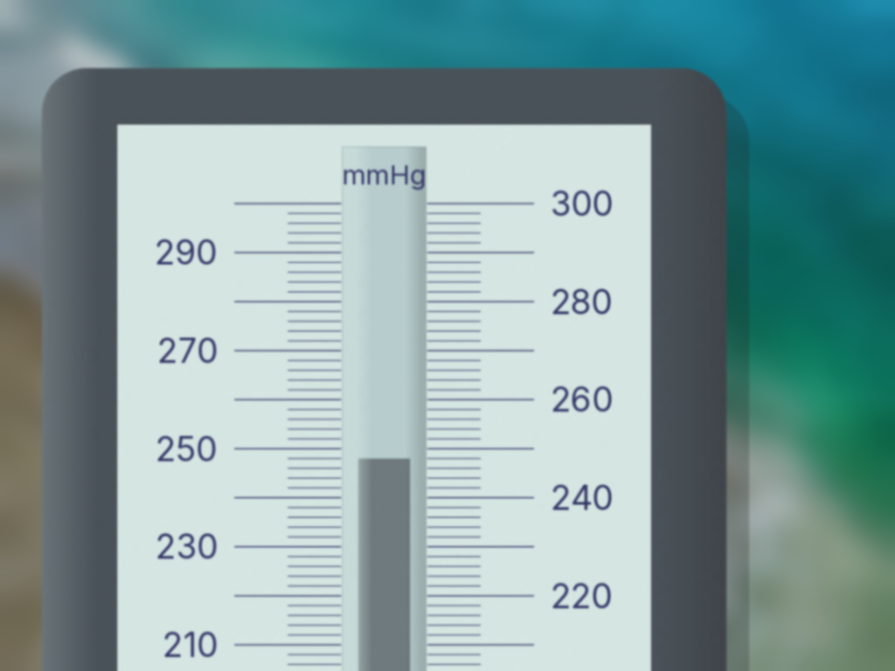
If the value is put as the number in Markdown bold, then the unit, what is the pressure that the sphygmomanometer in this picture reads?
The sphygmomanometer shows **248** mmHg
